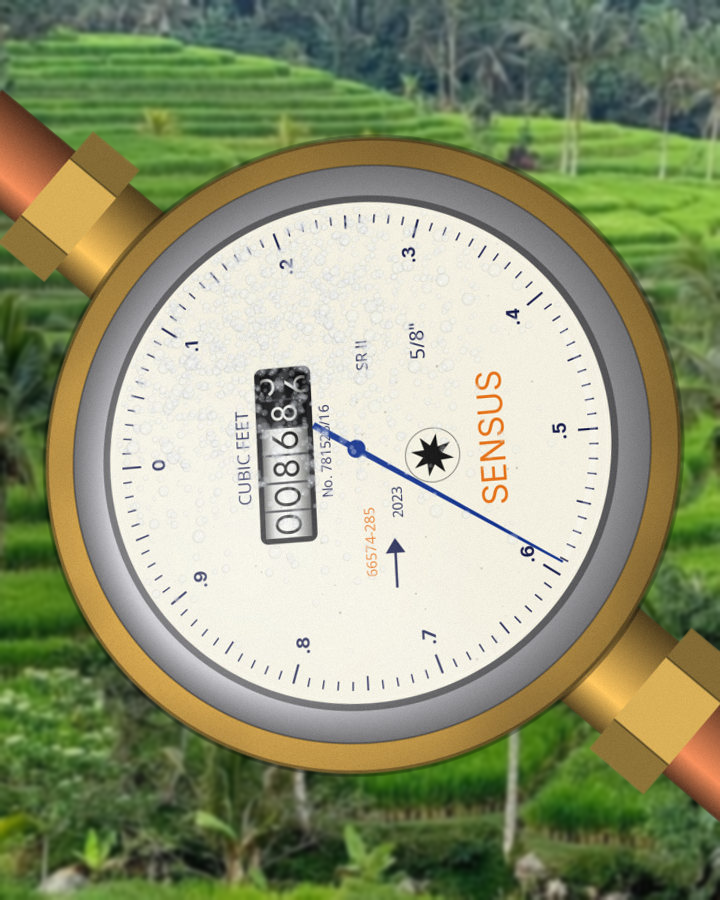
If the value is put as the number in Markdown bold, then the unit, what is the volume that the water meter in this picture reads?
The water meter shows **8685.59** ft³
